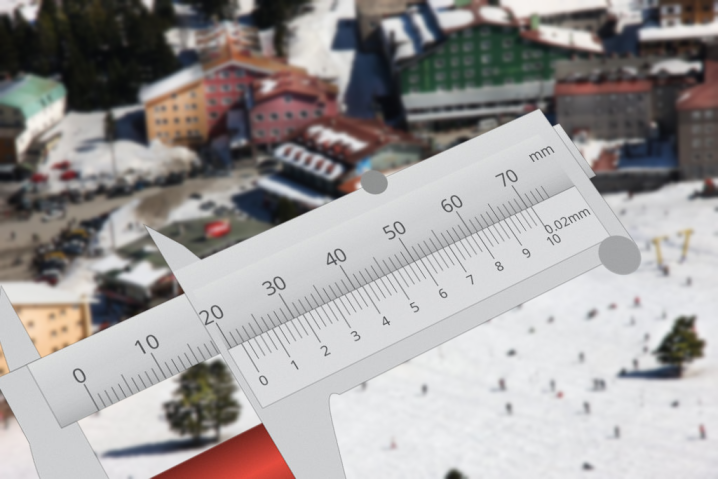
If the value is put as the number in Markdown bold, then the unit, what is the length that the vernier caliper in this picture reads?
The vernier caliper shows **21.6** mm
